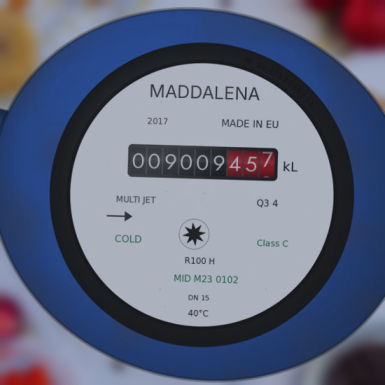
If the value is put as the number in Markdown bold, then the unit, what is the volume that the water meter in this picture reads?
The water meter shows **9009.457** kL
